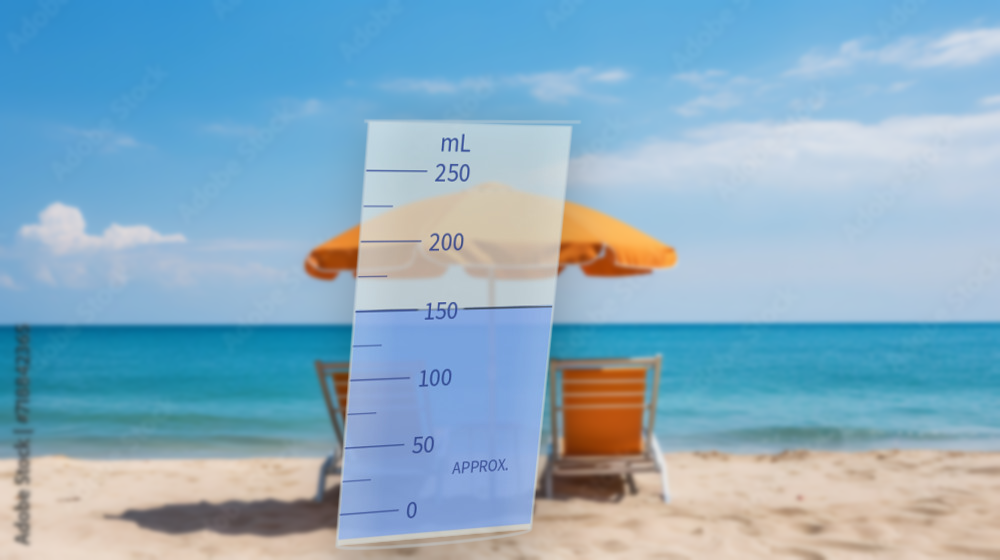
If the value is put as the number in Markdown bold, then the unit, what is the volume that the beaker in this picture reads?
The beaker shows **150** mL
